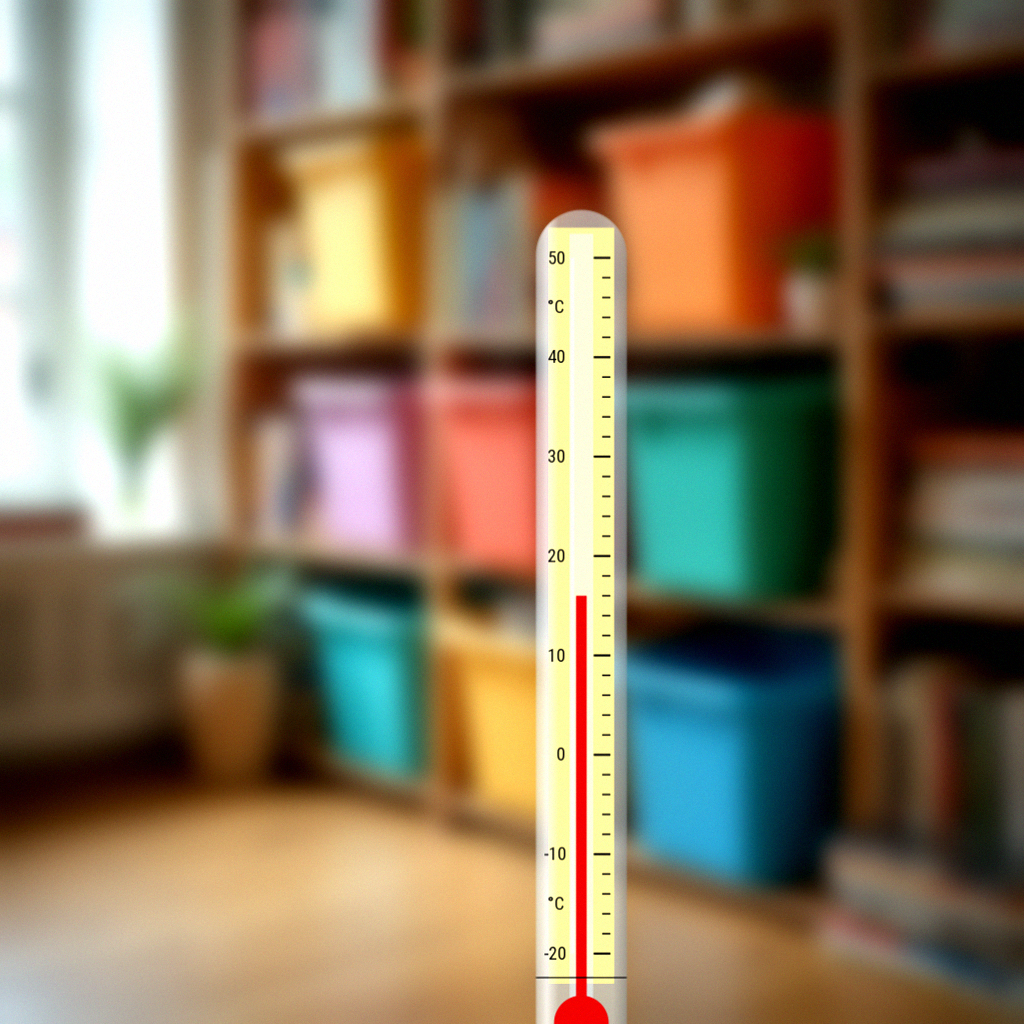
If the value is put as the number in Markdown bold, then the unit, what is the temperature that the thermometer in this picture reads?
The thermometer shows **16** °C
